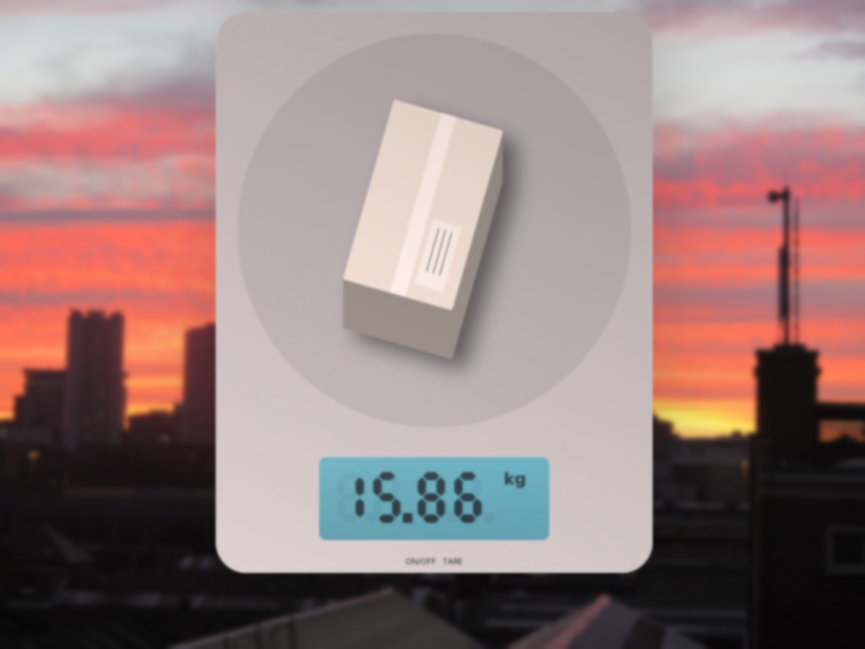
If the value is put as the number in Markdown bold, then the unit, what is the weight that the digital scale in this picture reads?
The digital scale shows **15.86** kg
